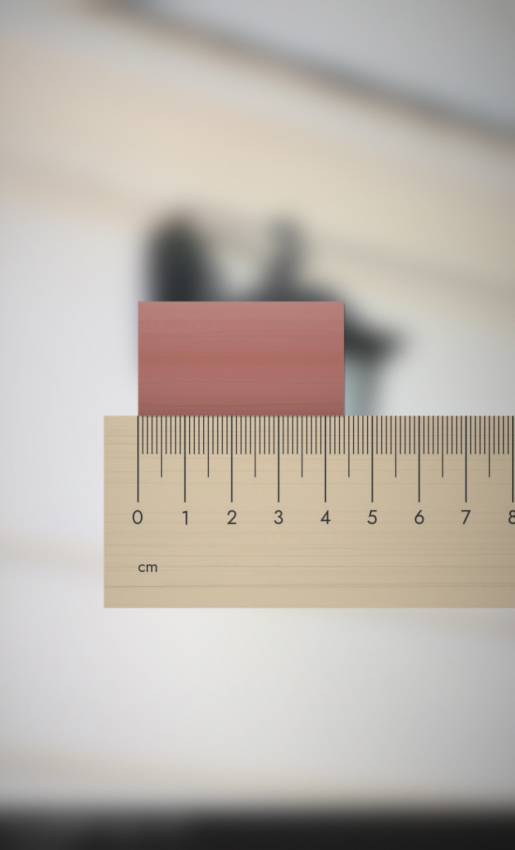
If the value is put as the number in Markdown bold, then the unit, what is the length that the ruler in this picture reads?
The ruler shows **4.4** cm
